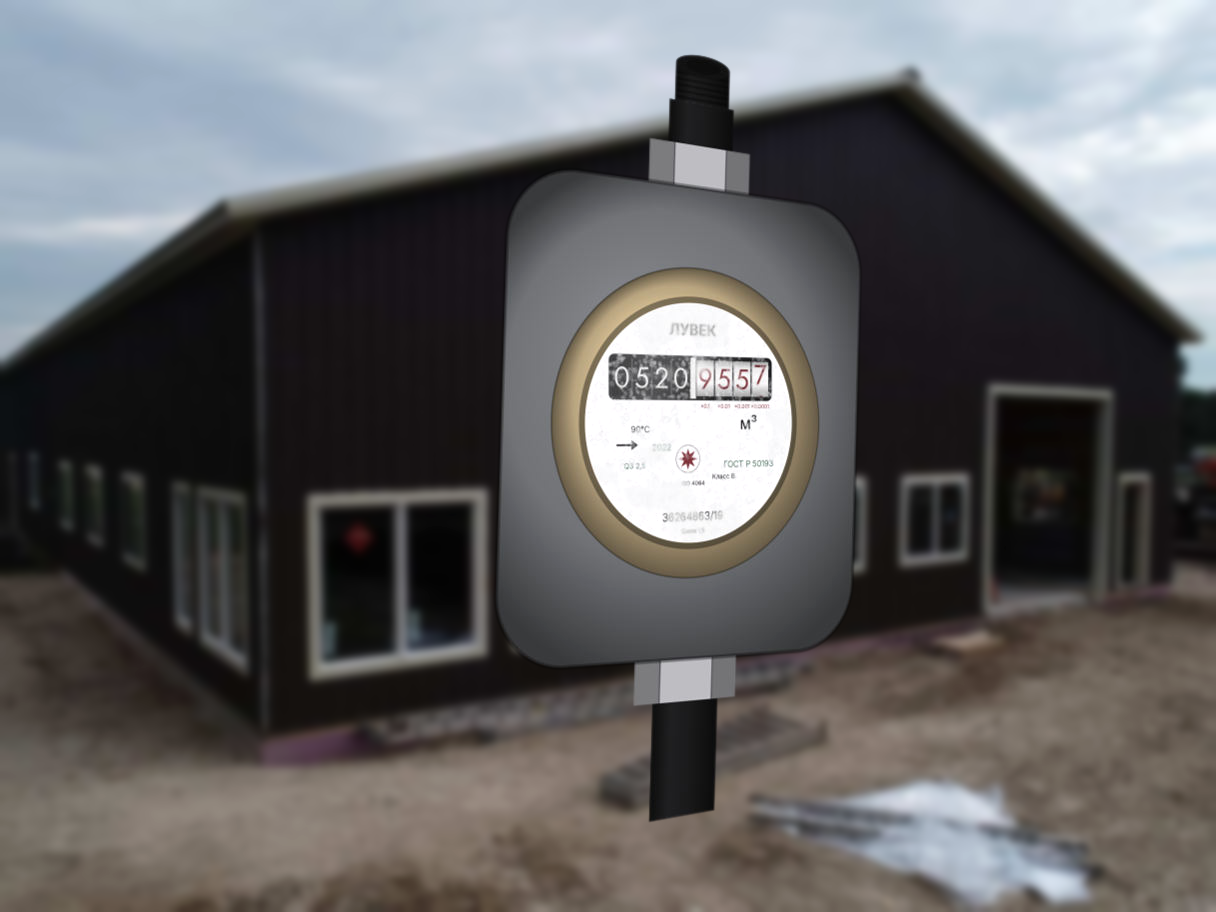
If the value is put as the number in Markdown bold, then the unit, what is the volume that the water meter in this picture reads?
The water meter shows **520.9557** m³
